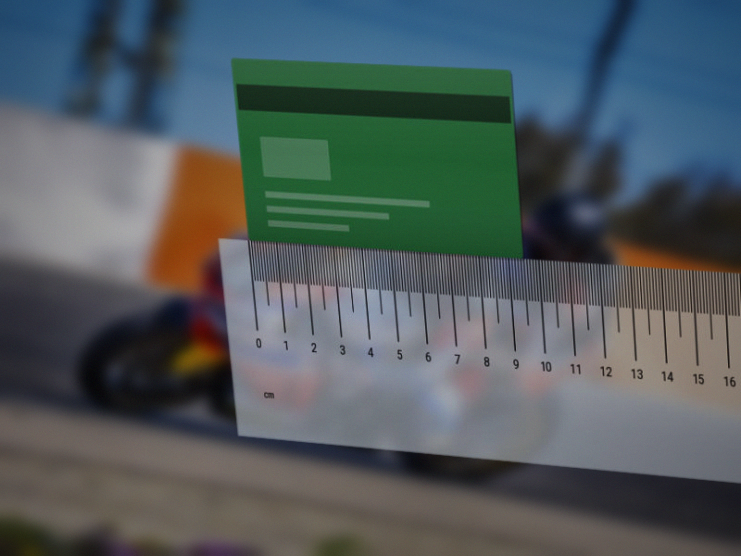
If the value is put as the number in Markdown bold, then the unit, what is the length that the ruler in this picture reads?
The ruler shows **9.5** cm
